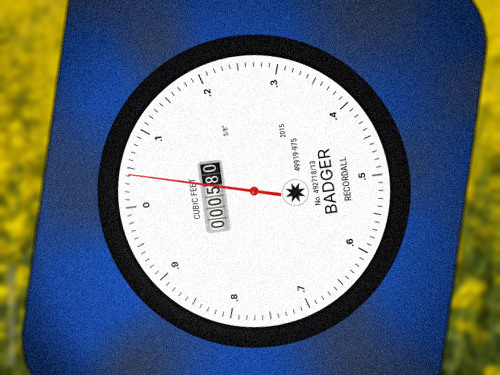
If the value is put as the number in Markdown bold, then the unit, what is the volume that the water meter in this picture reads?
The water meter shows **580.04** ft³
